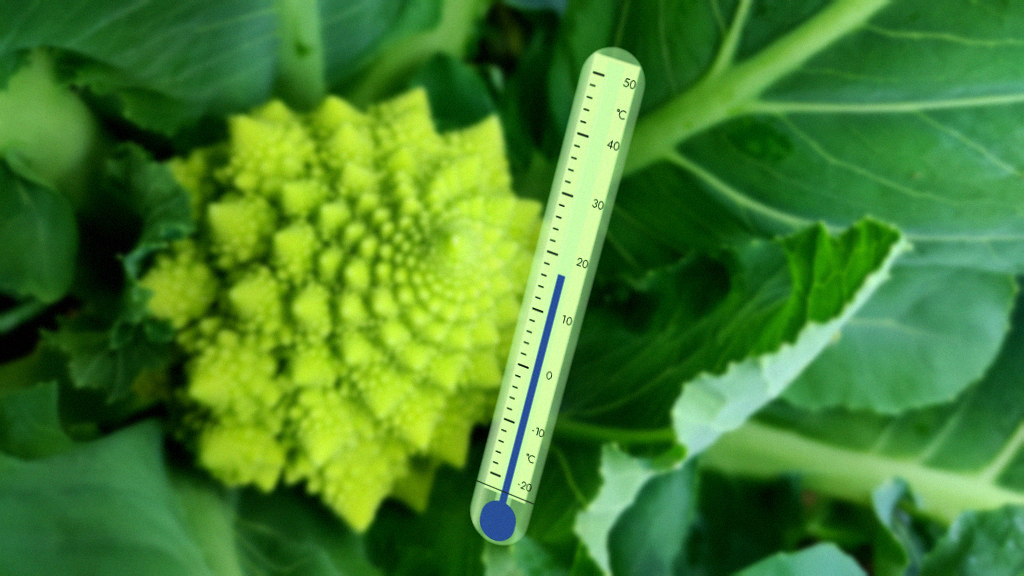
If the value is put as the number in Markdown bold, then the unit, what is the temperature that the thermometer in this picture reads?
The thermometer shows **17** °C
